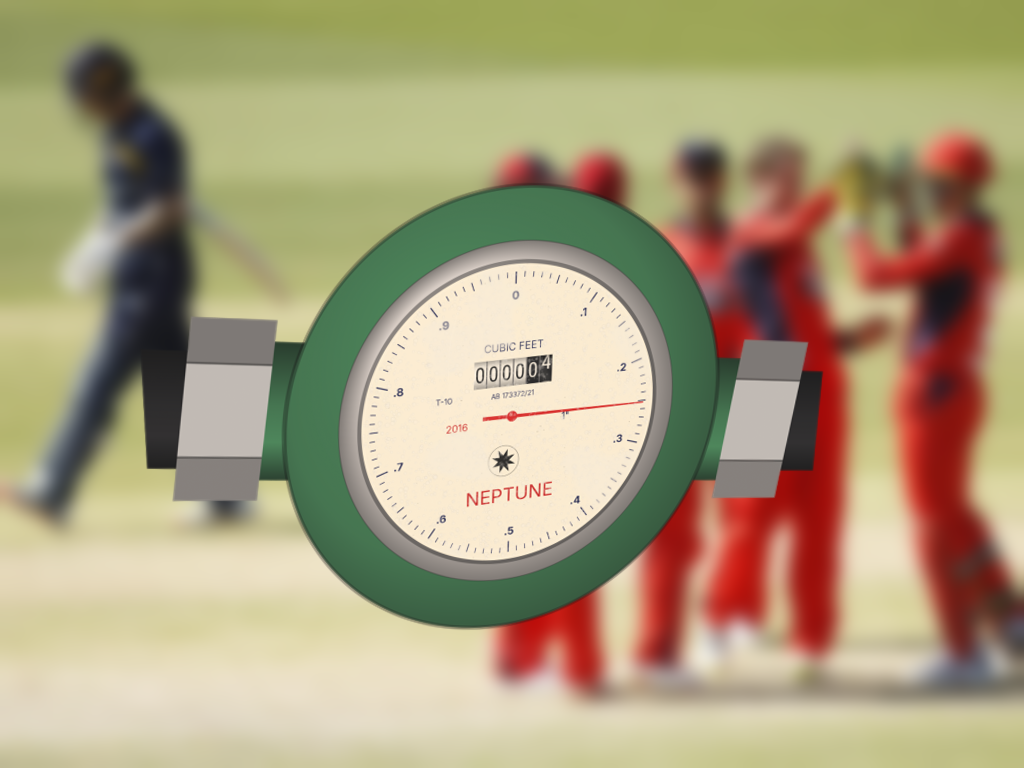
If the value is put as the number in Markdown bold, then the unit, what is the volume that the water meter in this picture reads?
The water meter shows **4.25** ft³
